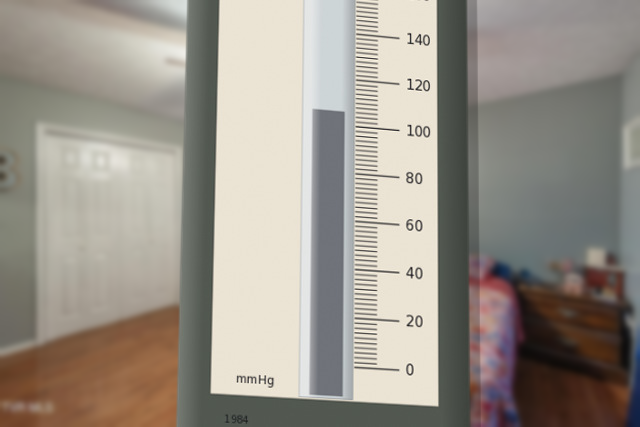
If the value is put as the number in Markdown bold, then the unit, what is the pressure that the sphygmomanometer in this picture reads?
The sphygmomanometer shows **106** mmHg
